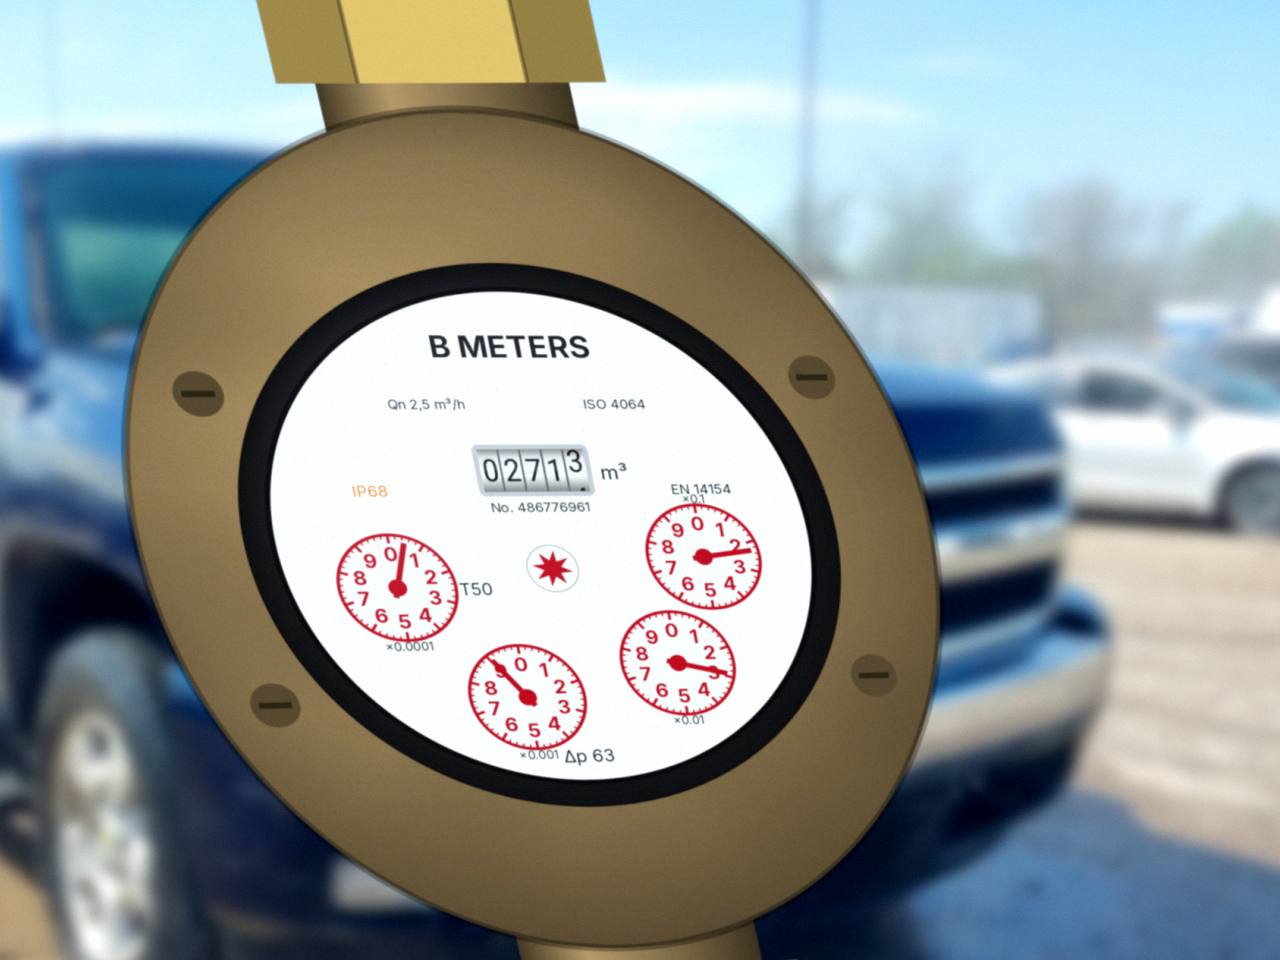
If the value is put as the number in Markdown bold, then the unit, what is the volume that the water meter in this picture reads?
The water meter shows **2713.2290** m³
